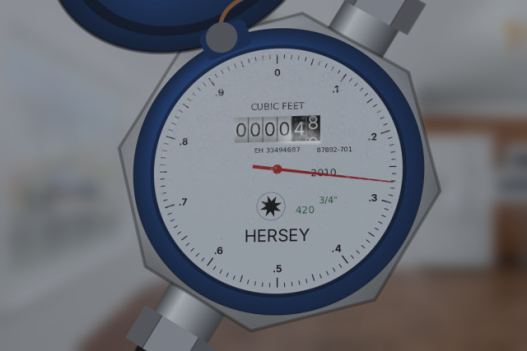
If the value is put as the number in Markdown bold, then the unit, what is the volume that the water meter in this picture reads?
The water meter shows **48.27** ft³
